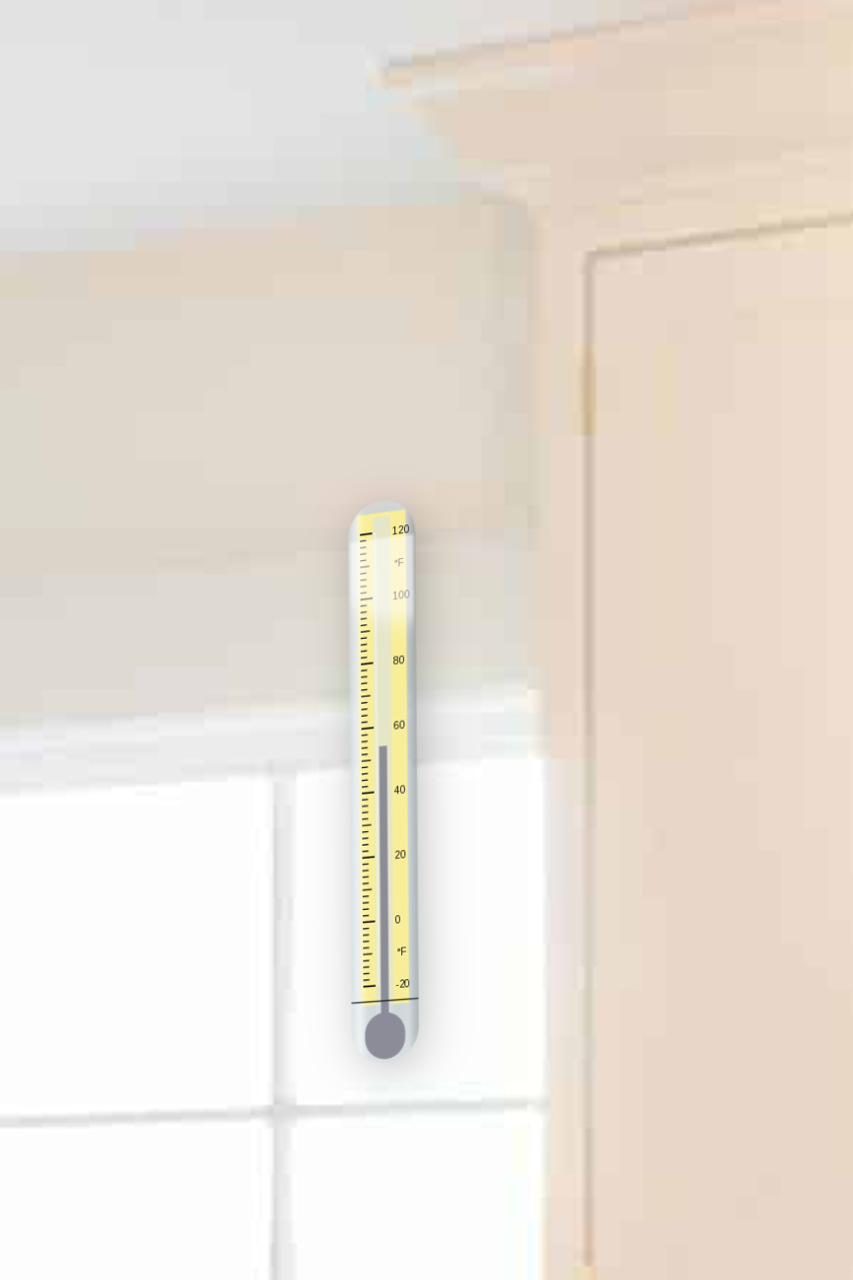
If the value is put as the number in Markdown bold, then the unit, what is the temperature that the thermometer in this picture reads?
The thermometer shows **54** °F
